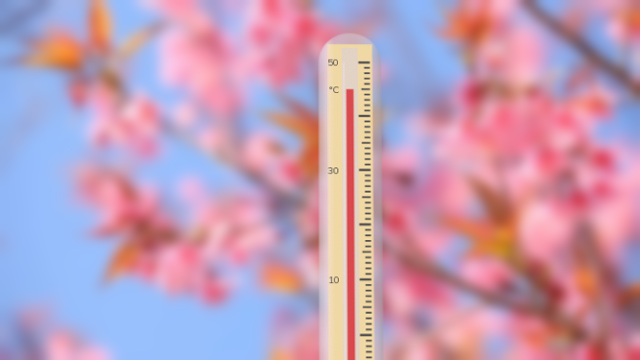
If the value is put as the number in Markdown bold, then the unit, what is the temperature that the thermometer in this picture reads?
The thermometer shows **45** °C
